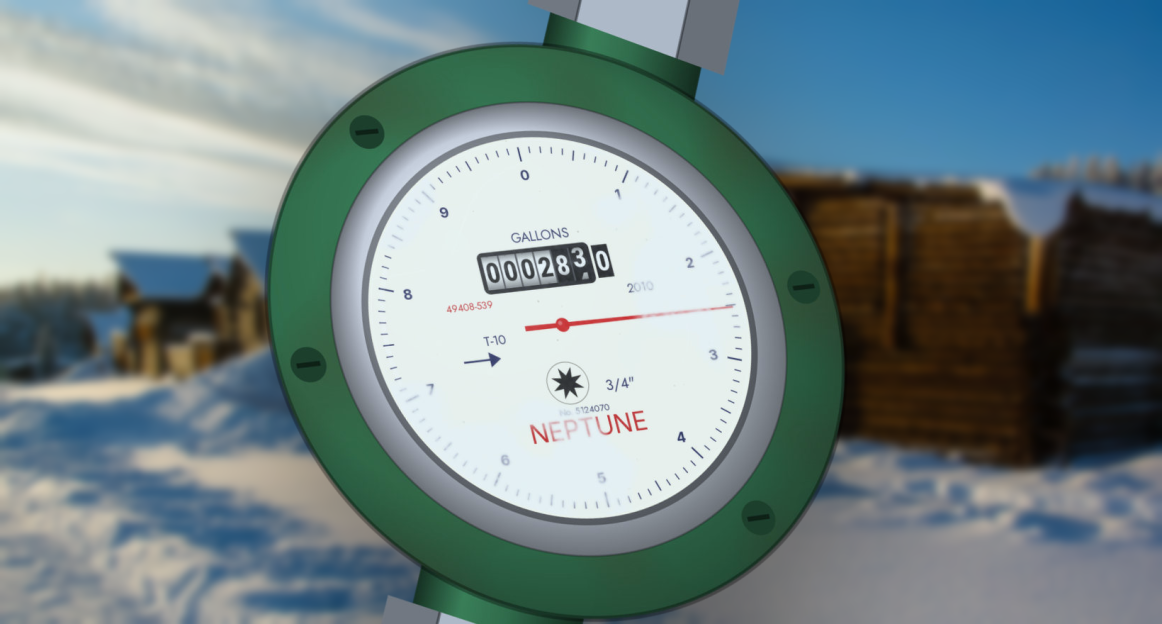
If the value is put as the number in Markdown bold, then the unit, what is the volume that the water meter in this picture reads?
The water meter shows **2832.5** gal
